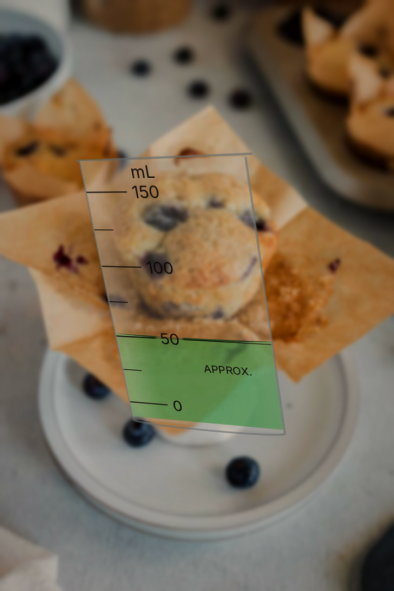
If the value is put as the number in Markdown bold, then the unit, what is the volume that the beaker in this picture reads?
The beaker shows **50** mL
